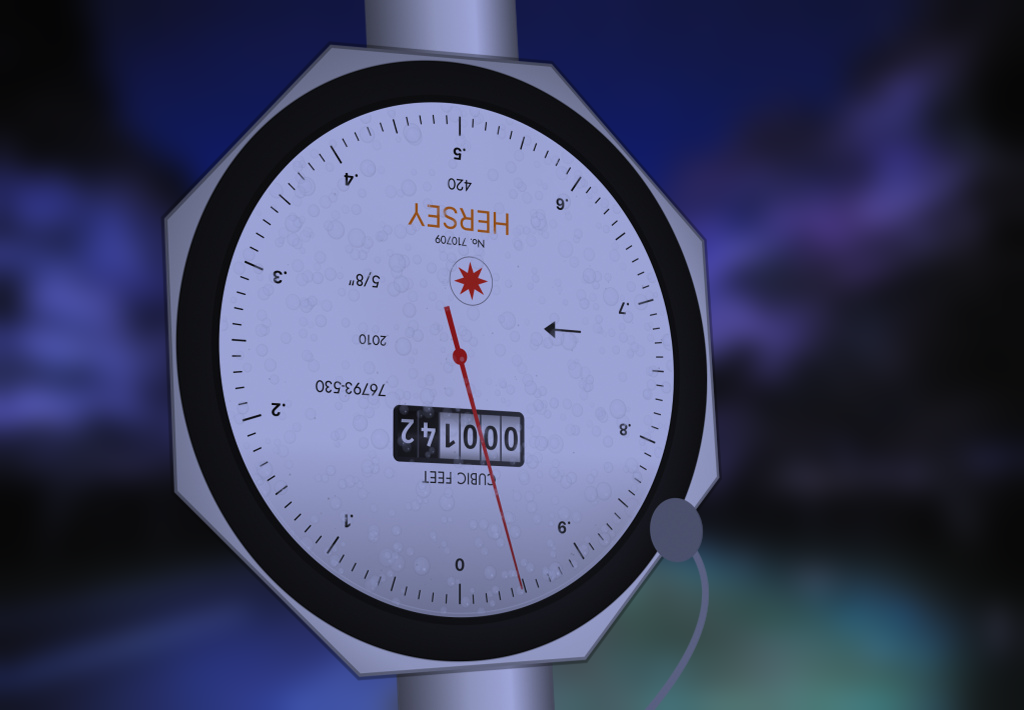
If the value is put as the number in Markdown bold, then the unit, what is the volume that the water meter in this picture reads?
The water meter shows **141.95** ft³
